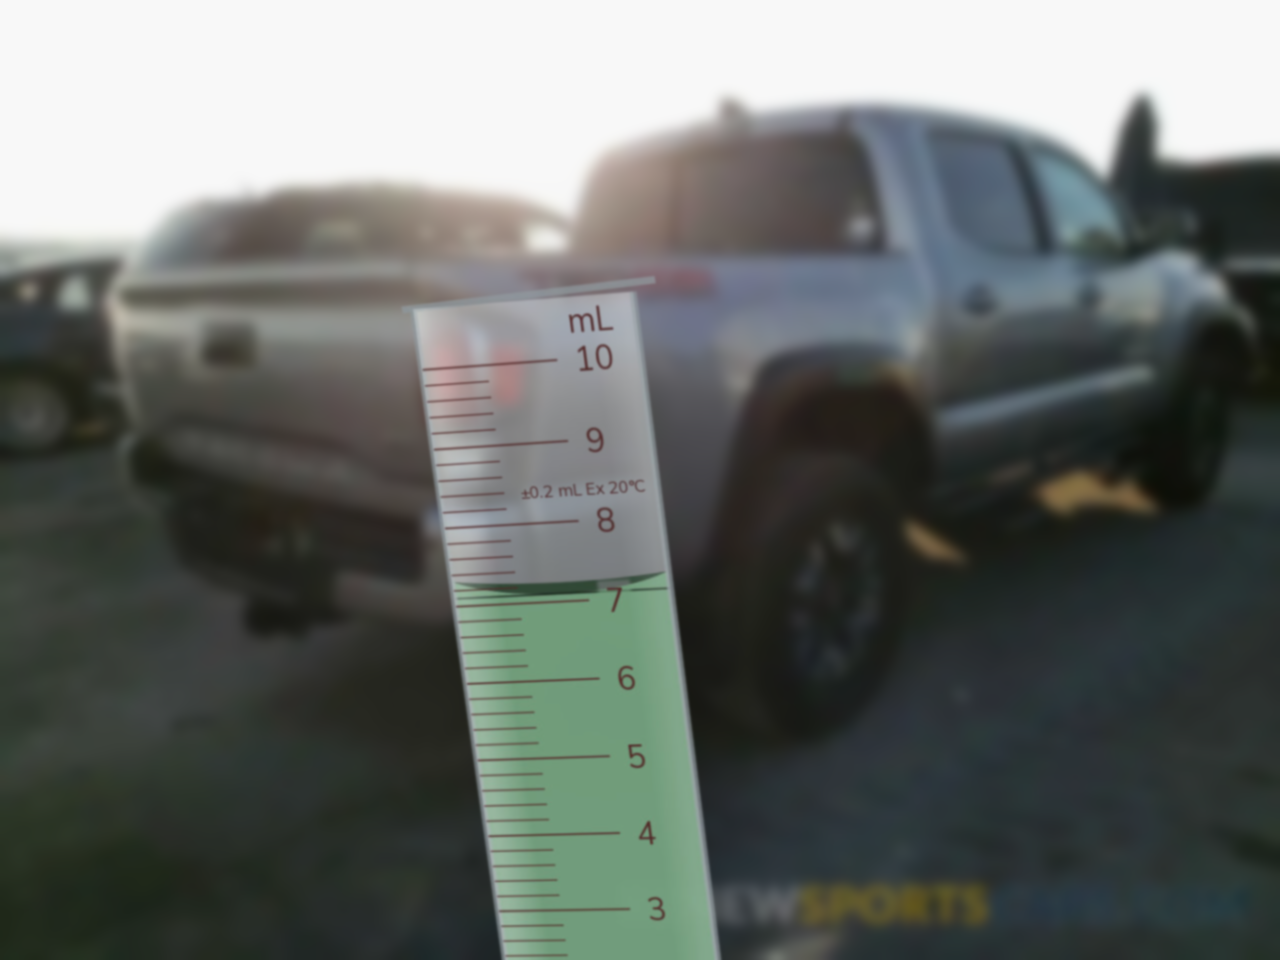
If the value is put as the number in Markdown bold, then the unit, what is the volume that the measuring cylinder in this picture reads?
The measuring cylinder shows **7.1** mL
